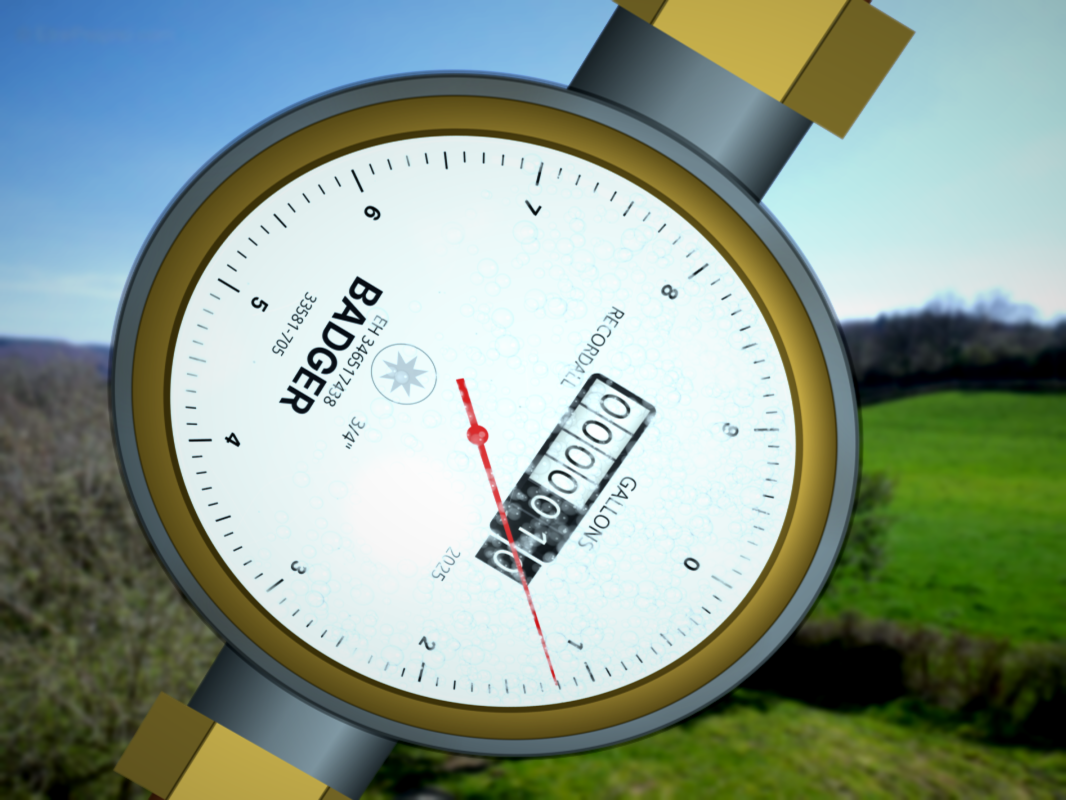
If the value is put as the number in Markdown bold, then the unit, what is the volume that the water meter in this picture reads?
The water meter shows **11.2** gal
